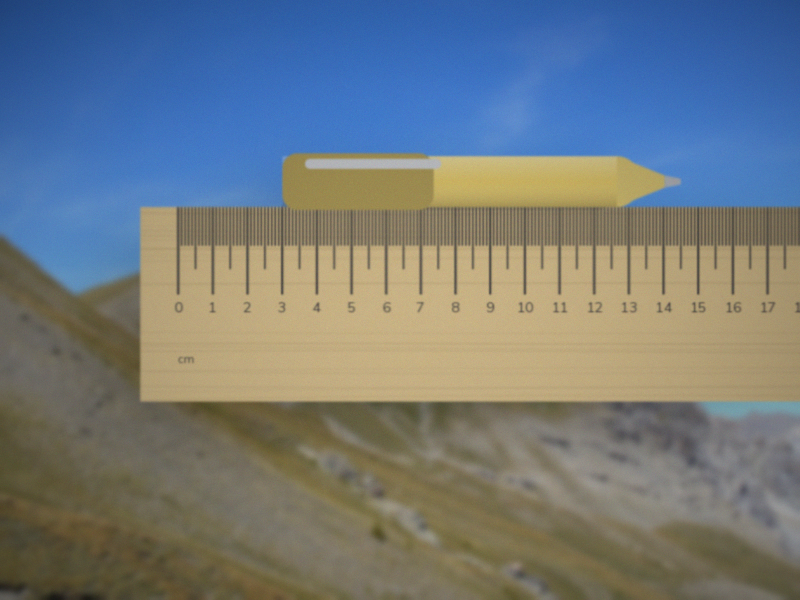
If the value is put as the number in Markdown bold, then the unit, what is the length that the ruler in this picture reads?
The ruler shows **11.5** cm
